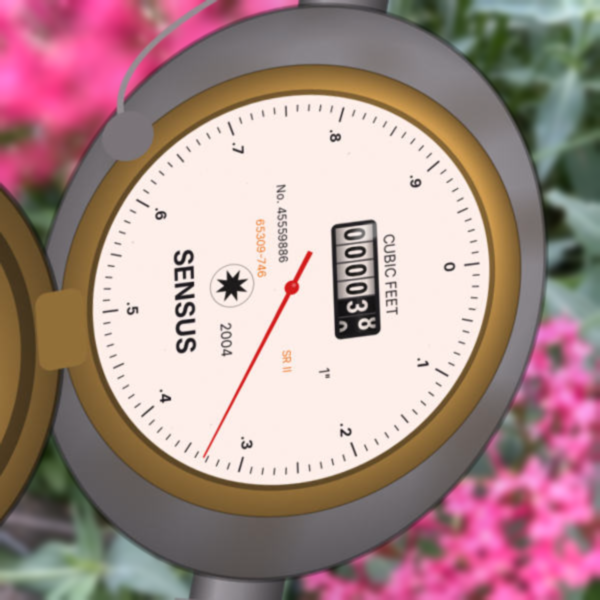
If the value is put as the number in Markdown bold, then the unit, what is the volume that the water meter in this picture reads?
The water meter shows **38.33** ft³
